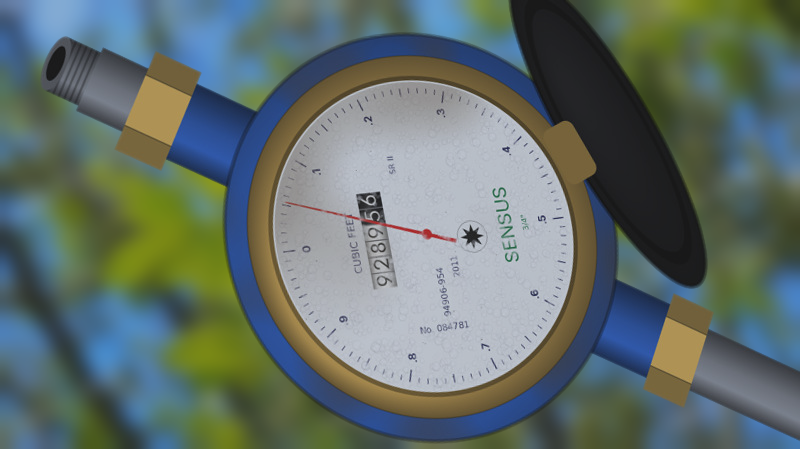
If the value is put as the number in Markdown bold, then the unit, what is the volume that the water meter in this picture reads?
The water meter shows **928956.05** ft³
